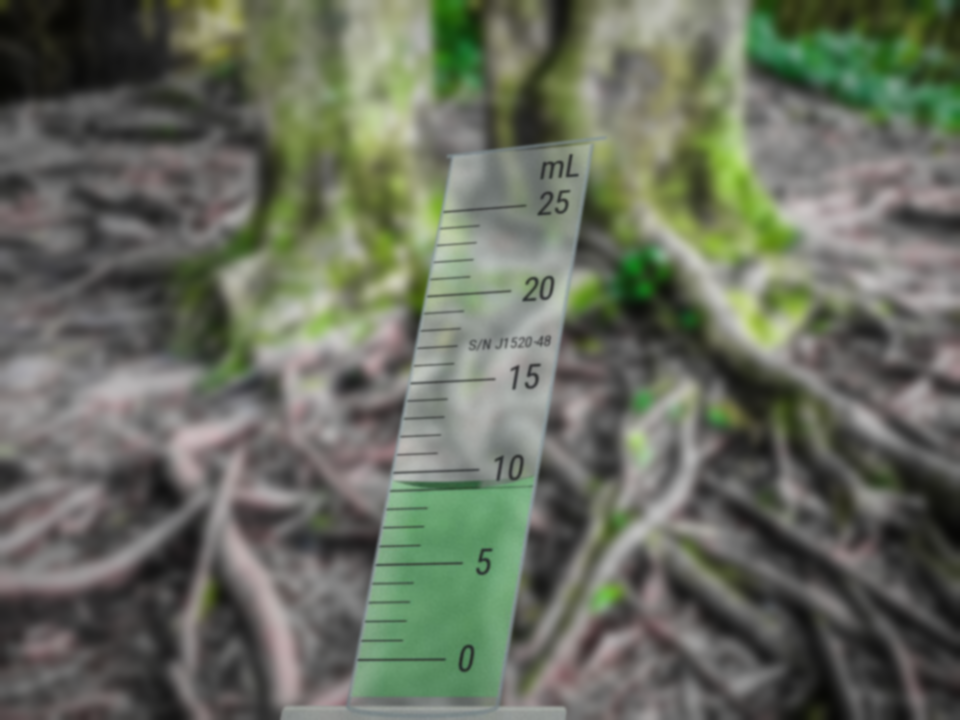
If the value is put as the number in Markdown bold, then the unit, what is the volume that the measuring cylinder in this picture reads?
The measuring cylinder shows **9** mL
